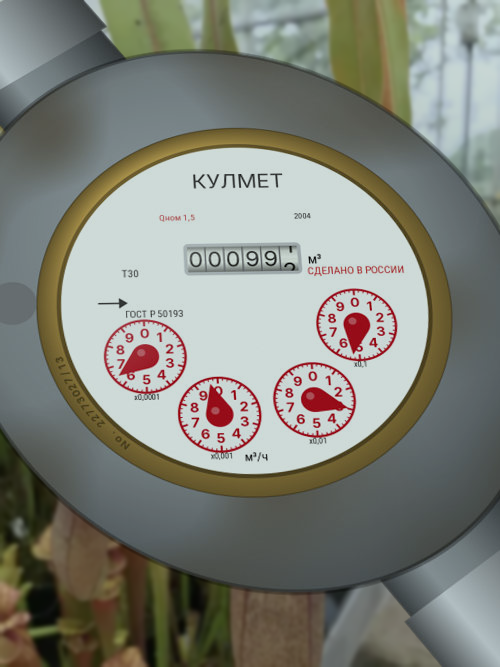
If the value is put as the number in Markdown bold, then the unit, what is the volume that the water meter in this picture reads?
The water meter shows **991.5296** m³
